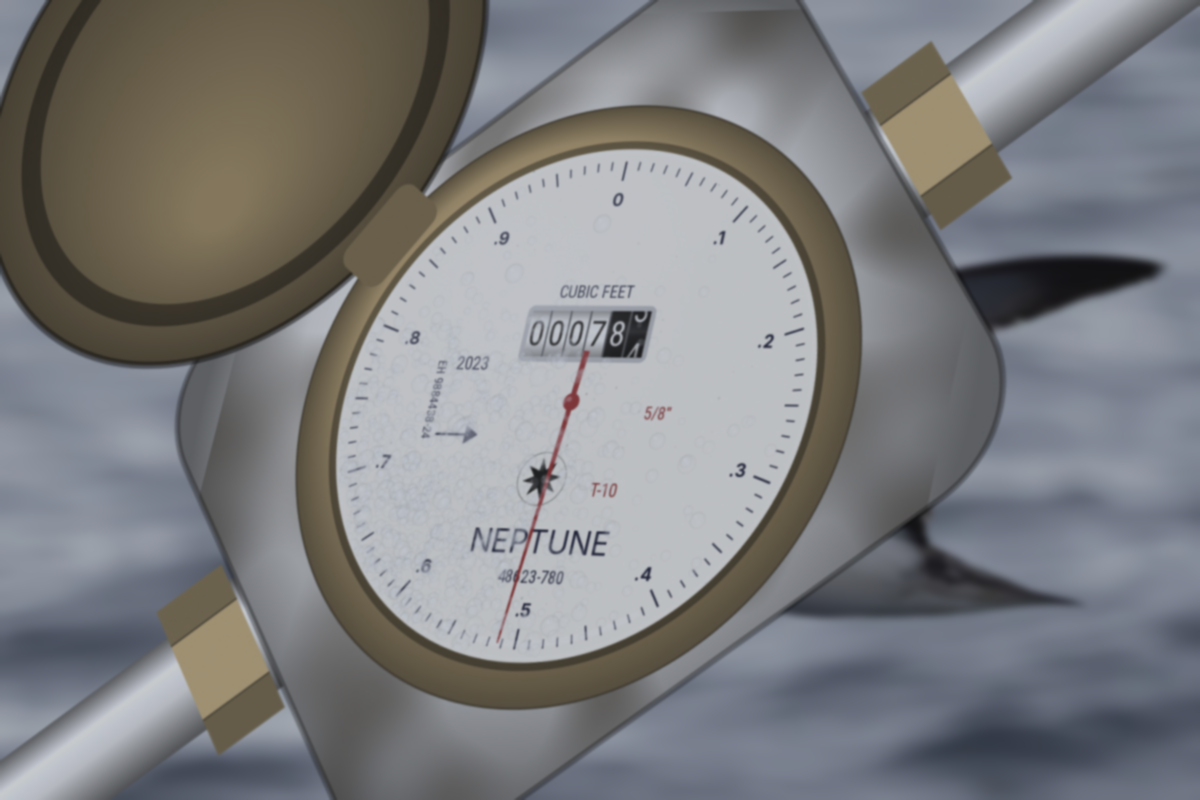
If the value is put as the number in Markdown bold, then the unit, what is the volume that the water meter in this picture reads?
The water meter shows **783.51** ft³
